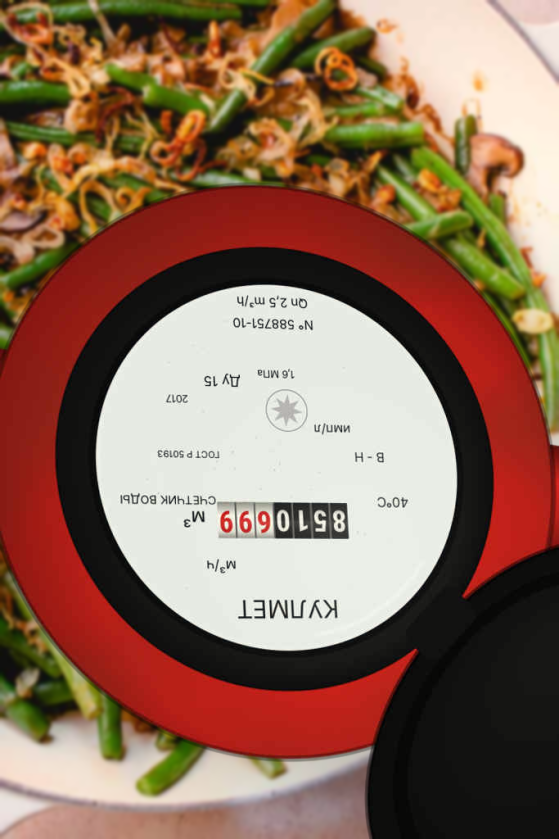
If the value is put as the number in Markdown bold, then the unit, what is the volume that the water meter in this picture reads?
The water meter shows **8510.699** m³
